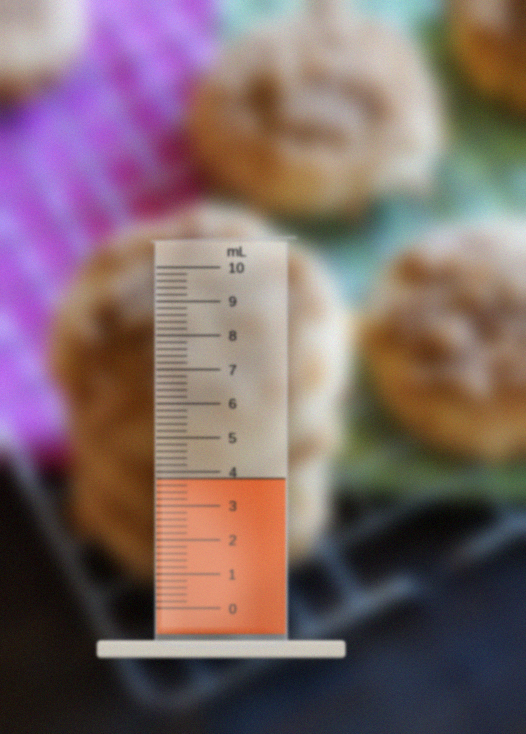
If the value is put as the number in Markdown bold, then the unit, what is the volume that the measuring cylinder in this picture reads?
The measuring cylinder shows **3.8** mL
